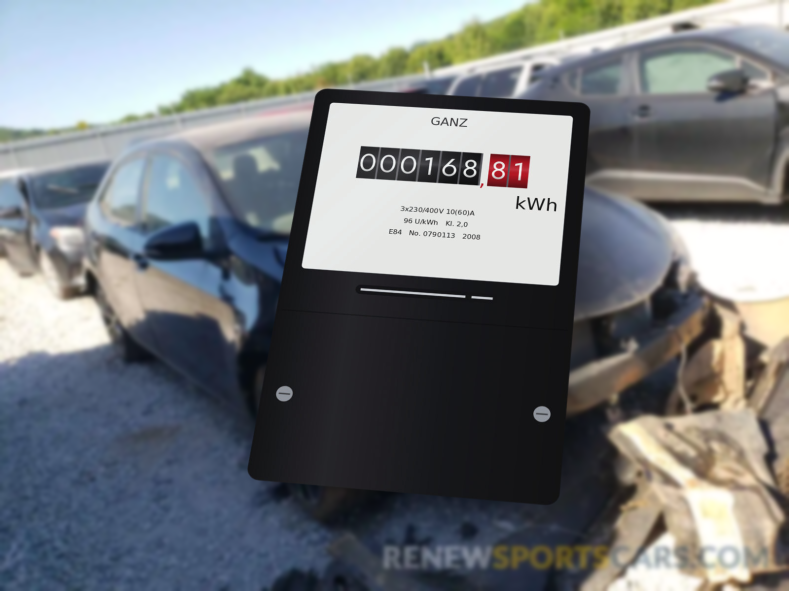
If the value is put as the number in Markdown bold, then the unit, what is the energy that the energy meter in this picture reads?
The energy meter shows **168.81** kWh
